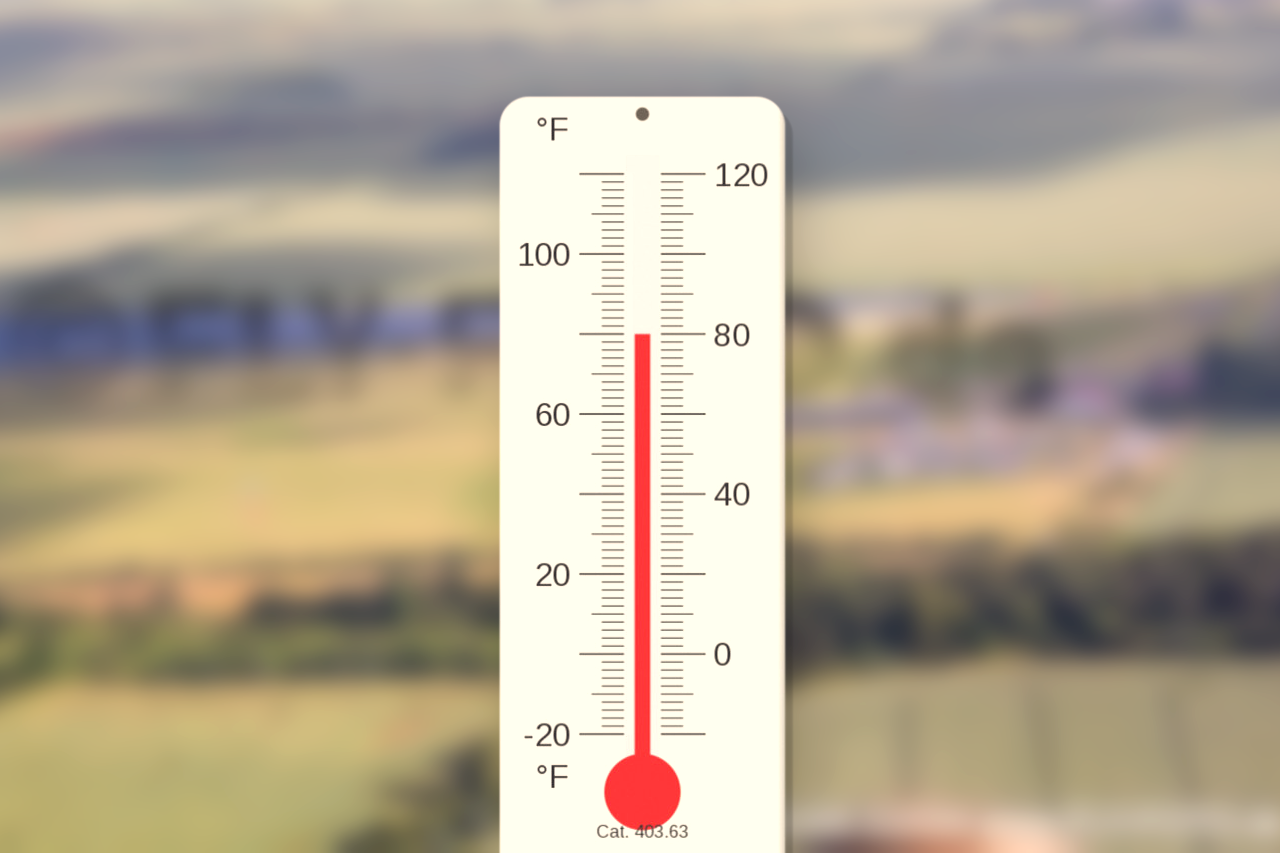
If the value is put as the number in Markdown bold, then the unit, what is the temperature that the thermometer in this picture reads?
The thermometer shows **80** °F
